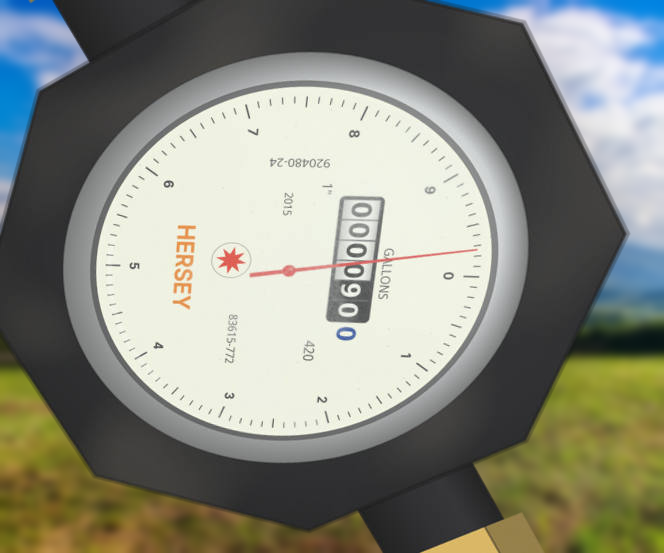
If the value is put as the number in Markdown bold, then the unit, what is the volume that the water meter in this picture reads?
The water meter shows **899.7** gal
